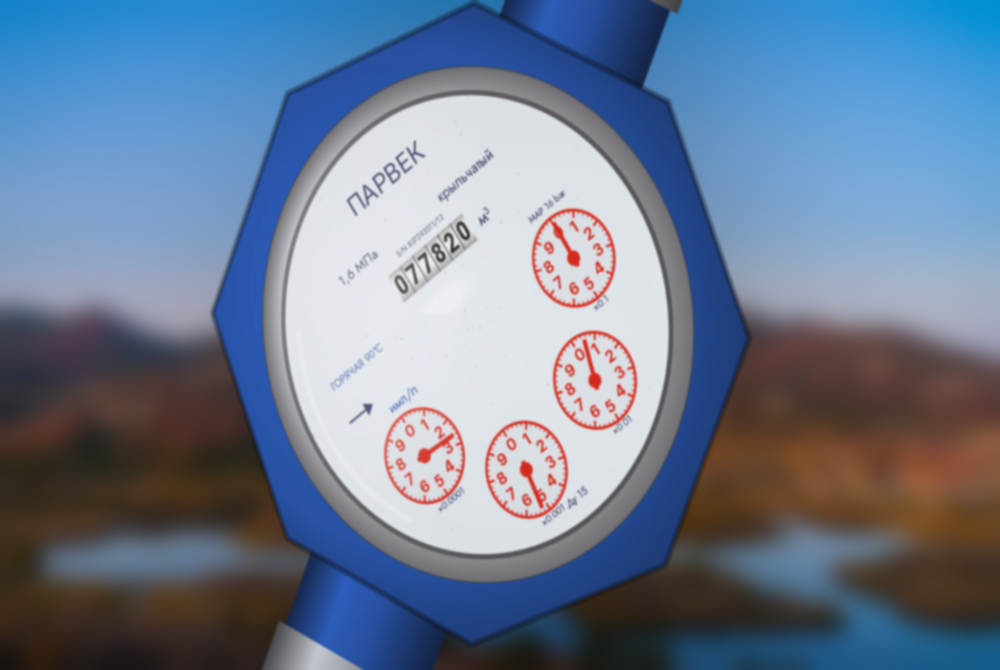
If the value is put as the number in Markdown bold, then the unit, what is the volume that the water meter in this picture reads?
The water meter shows **77820.0052** m³
